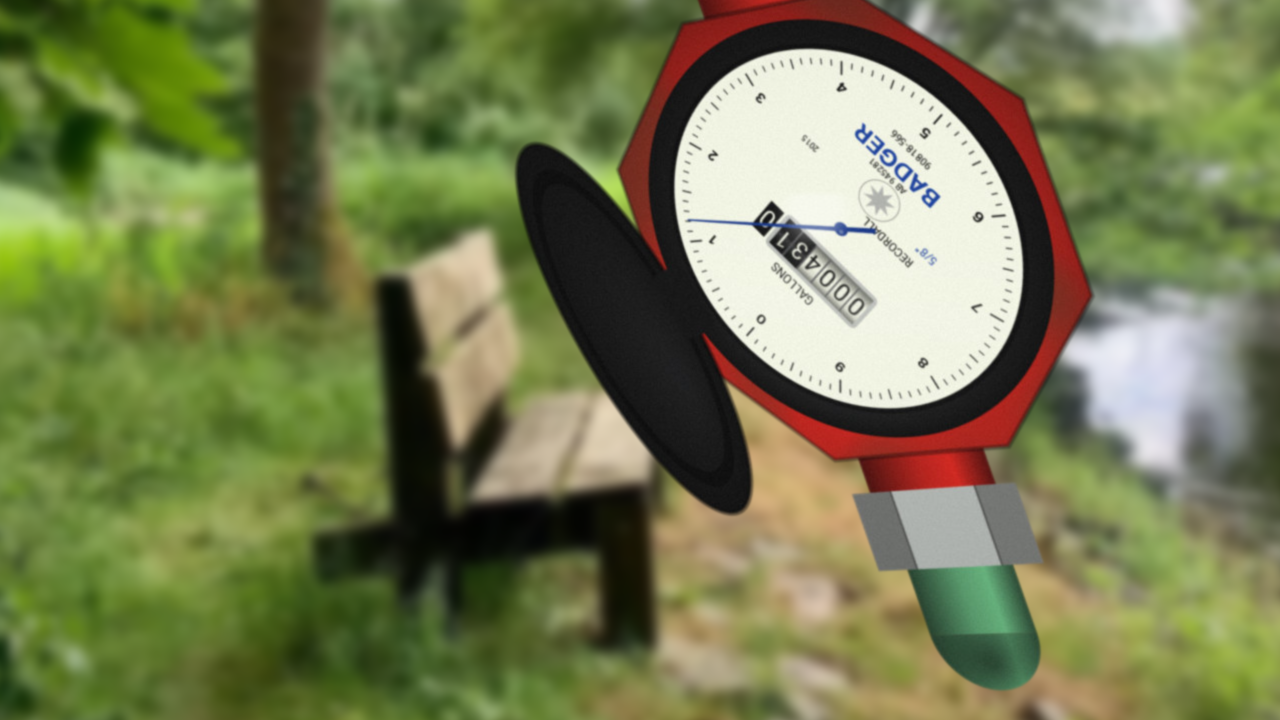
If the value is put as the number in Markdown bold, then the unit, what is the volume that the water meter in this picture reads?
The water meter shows **4311.2** gal
